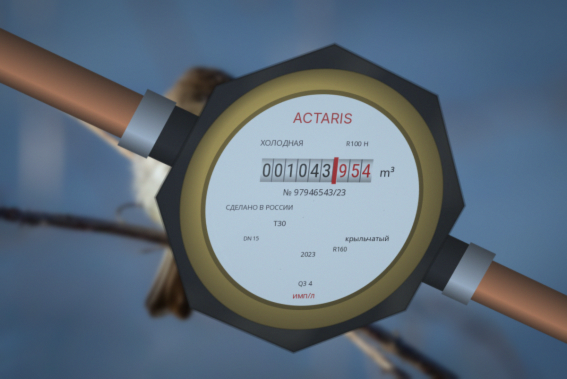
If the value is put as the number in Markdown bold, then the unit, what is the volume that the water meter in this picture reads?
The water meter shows **1043.954** m³
